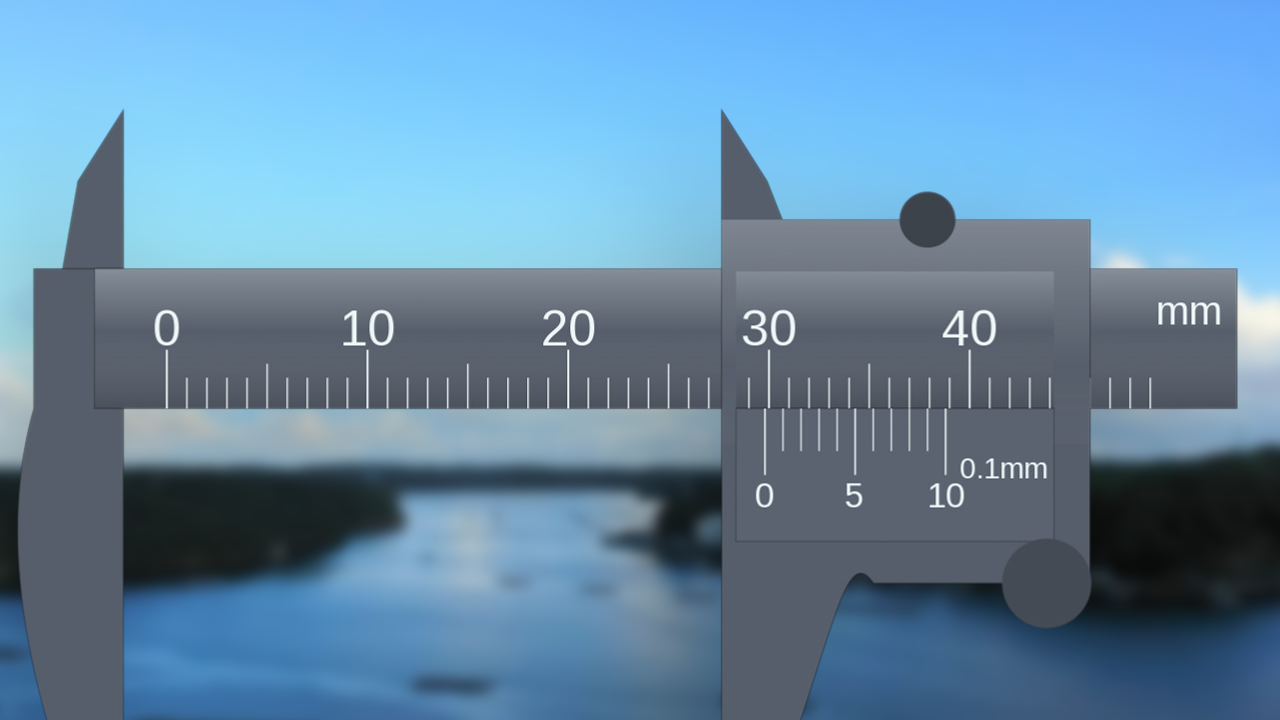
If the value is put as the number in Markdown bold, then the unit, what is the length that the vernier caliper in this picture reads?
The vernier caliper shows **29.8** mm
